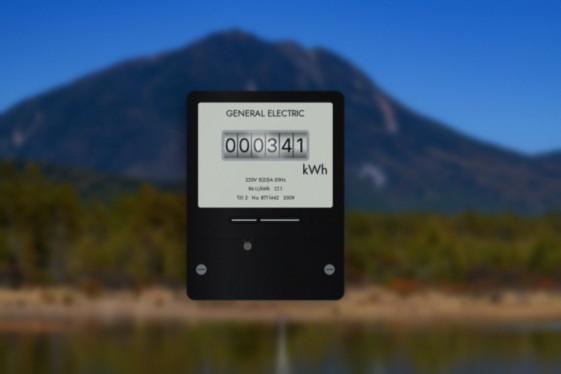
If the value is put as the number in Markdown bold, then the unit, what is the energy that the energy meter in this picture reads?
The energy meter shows **341** kWh
